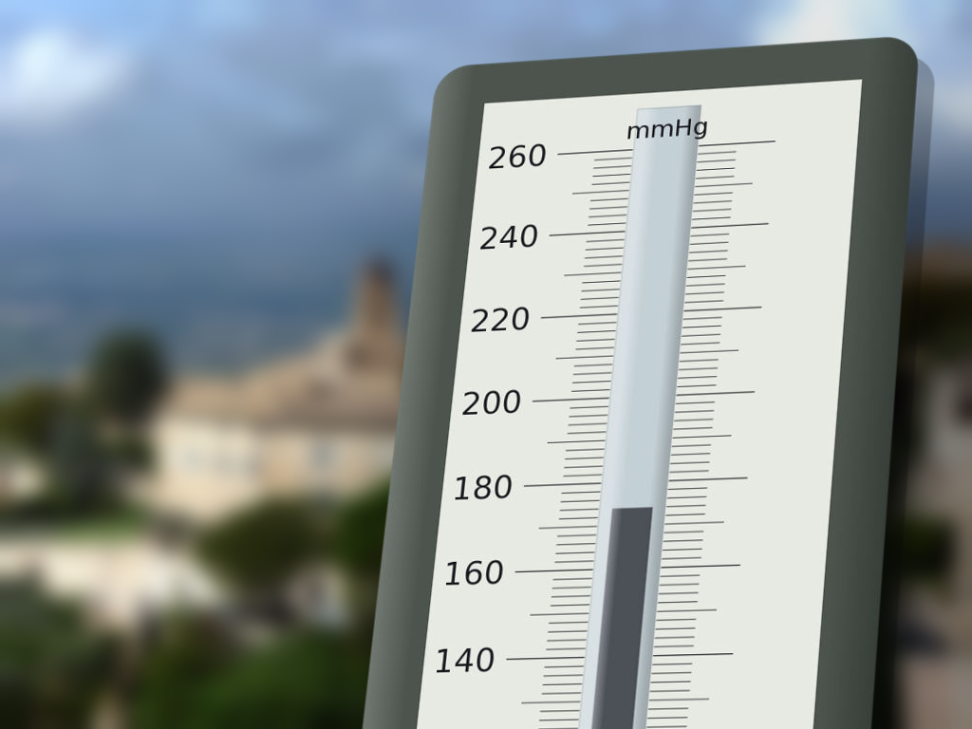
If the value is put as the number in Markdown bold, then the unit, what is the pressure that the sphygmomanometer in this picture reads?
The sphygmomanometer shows **174** mmHg
